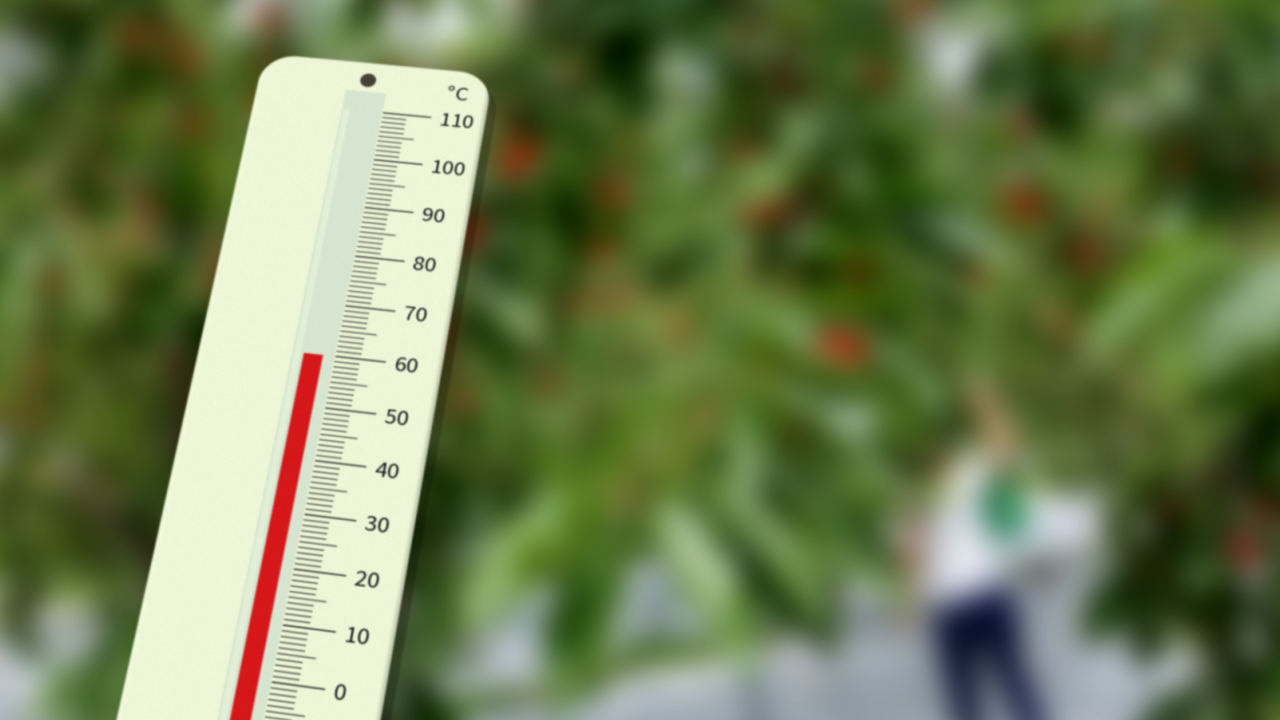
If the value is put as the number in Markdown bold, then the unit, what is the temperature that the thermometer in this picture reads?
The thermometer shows **60** °C
